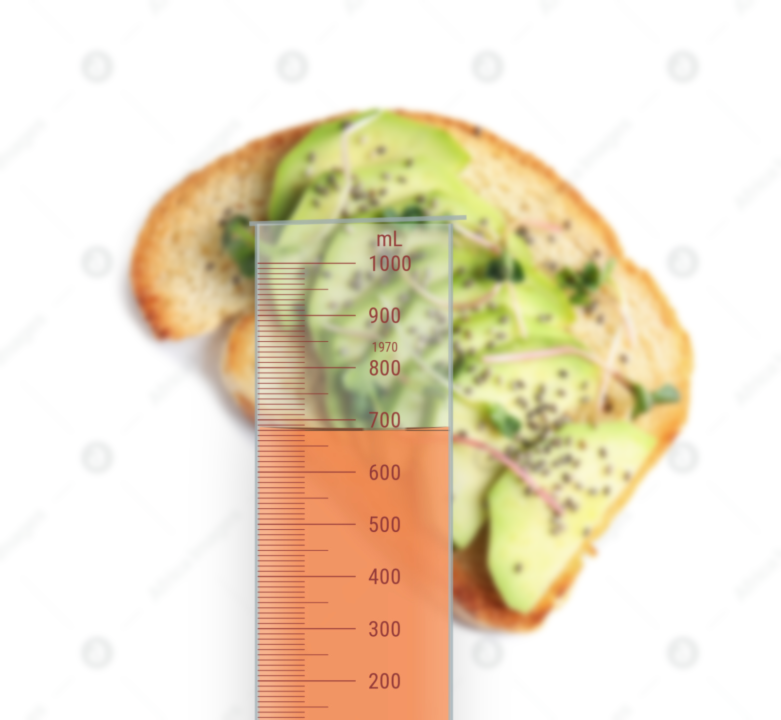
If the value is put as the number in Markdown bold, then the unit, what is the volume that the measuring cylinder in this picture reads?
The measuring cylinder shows **680** mL
